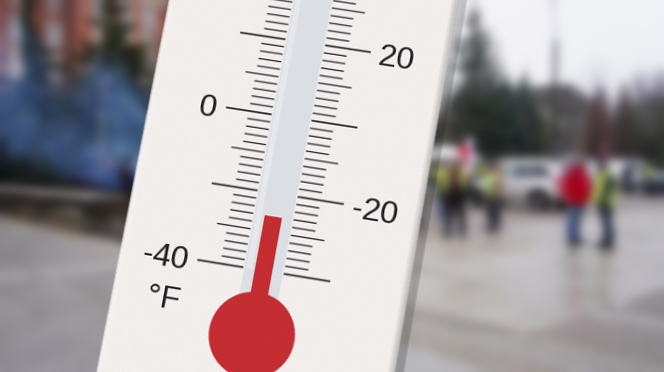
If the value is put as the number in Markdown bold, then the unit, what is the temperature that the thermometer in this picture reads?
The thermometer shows **-26** °F
